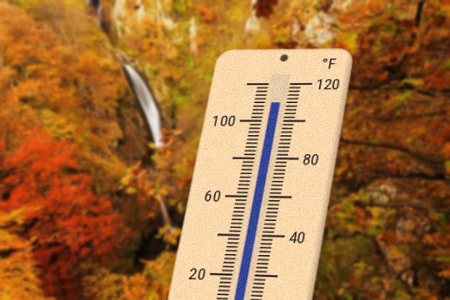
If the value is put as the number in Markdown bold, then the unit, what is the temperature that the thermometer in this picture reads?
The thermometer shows **110** °F
